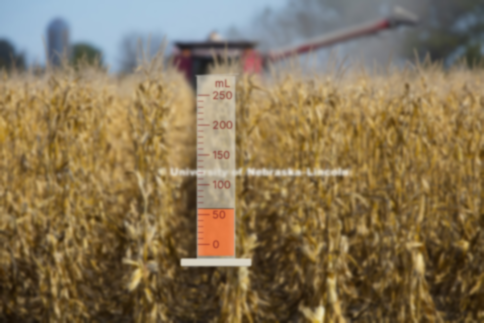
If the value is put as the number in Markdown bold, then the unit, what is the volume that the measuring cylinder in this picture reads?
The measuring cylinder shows **60** mL
